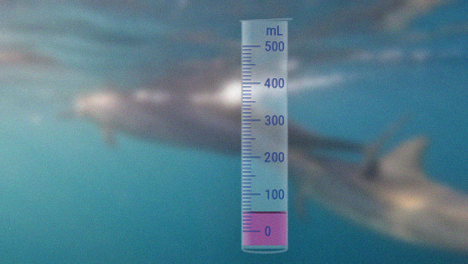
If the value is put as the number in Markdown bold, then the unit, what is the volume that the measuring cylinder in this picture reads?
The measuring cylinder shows **50** mL
